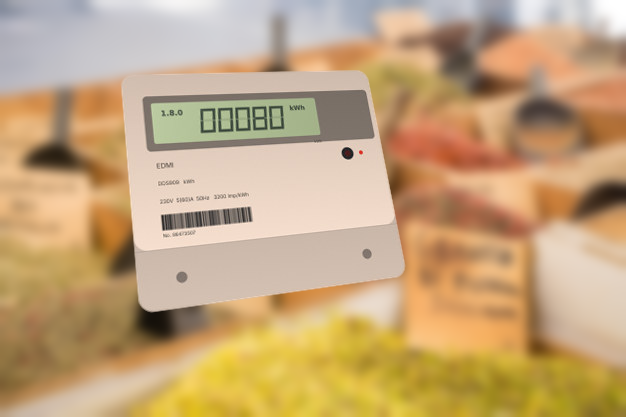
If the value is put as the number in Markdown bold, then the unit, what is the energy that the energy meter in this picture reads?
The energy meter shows **80** kWh
